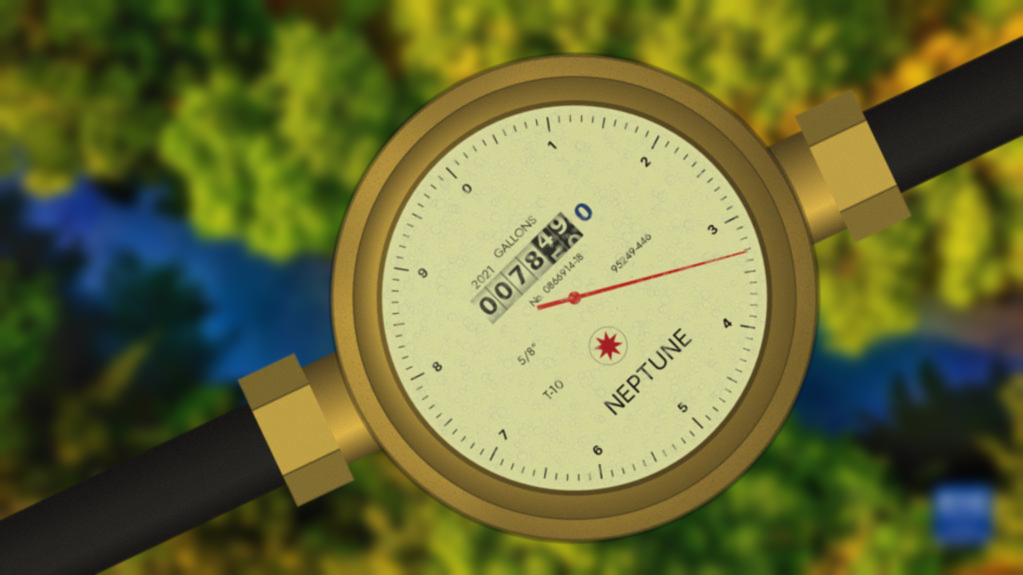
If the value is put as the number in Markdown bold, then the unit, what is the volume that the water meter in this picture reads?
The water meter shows **78493.3** gal
